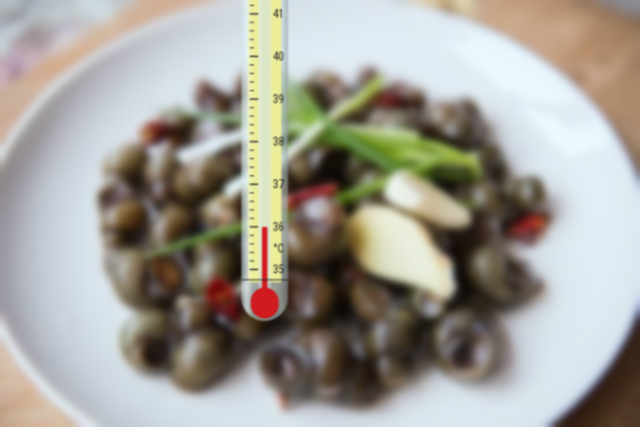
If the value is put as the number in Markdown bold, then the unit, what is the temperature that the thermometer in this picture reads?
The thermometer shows **36** °C
